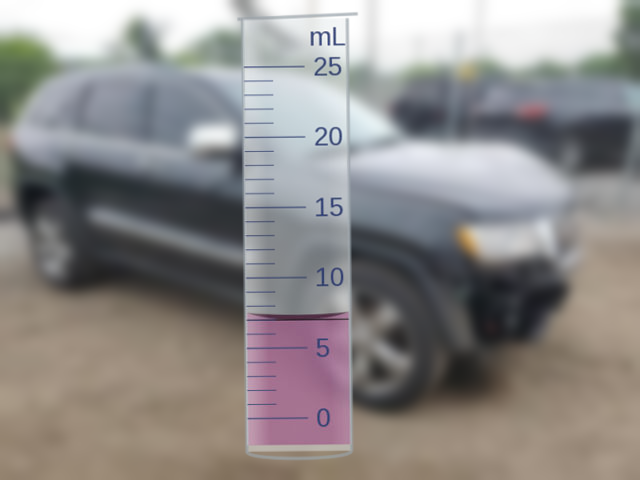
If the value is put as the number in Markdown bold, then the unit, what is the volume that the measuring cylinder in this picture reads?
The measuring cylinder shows **7** mL
